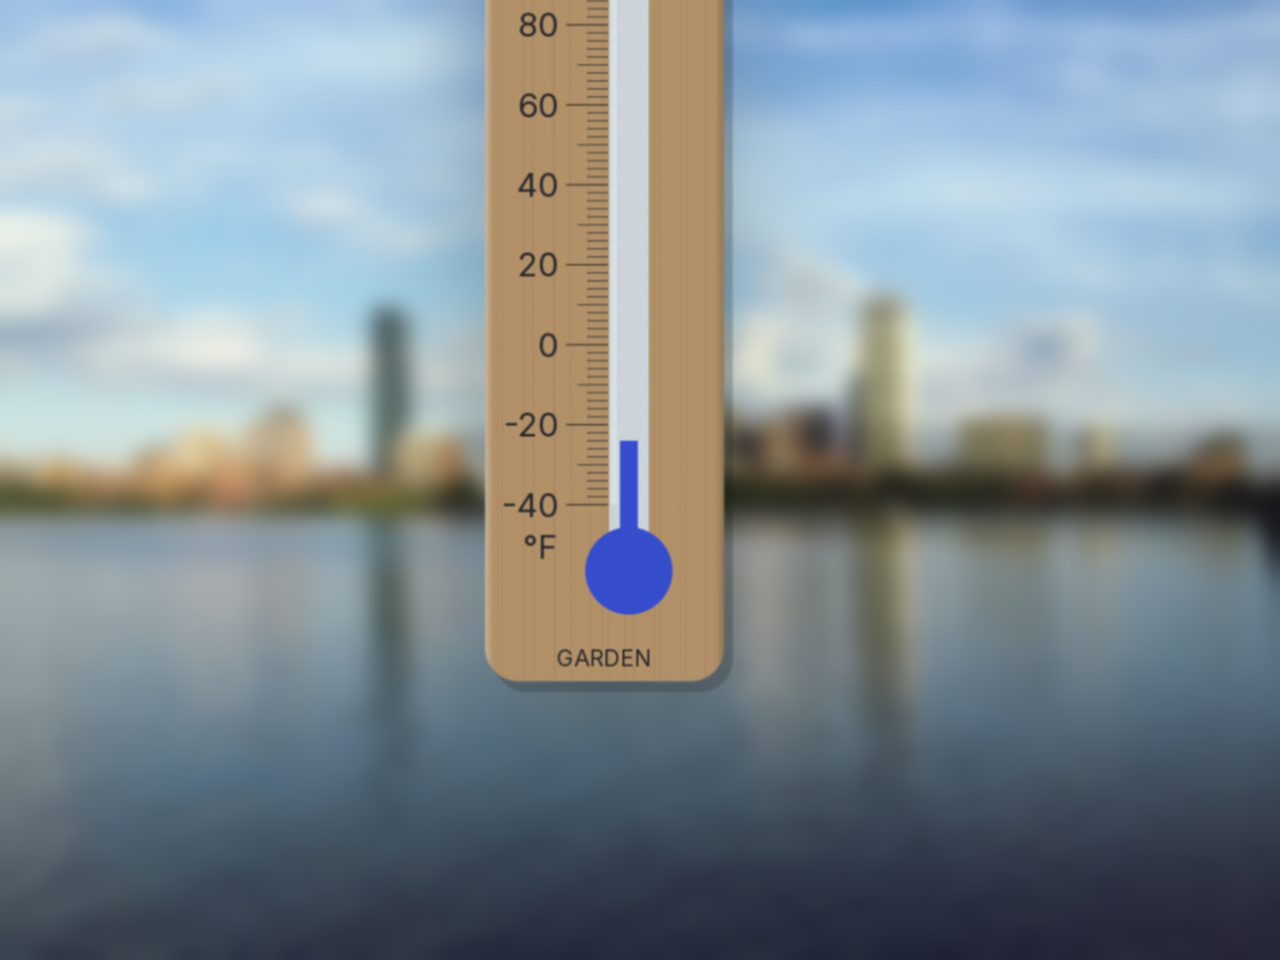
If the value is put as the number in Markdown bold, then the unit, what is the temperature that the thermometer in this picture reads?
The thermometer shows **-24** °F
